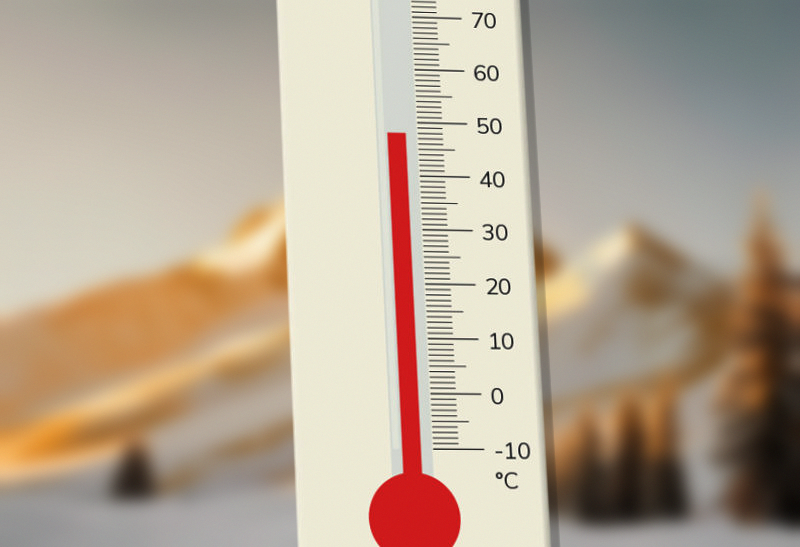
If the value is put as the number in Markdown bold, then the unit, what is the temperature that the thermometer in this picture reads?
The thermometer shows **48** °C
